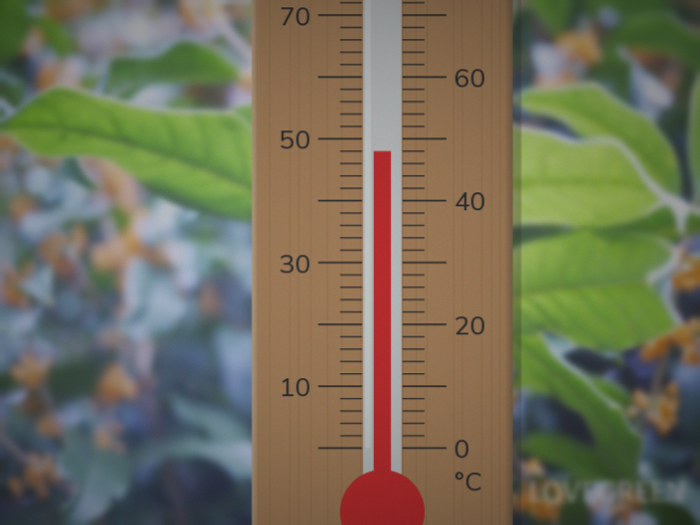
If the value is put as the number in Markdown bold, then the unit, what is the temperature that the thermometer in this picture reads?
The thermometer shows **48** °C
